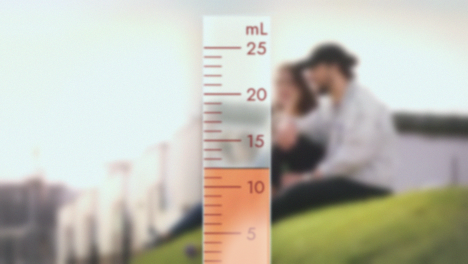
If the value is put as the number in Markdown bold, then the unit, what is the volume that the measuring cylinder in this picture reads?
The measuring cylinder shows **12** mL
